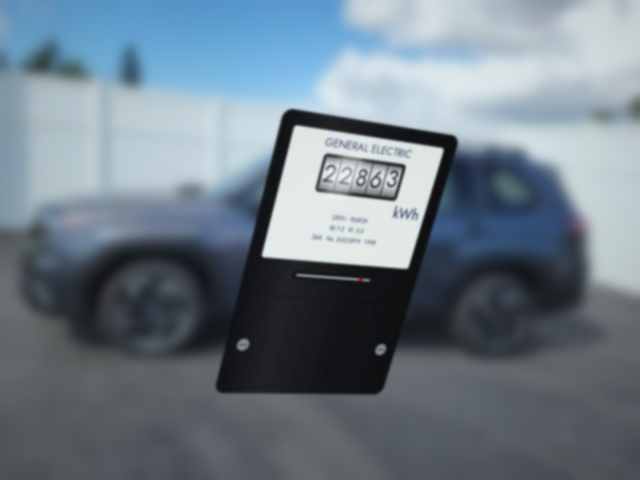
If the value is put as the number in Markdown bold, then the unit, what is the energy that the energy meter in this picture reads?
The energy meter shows **22863** kWh
